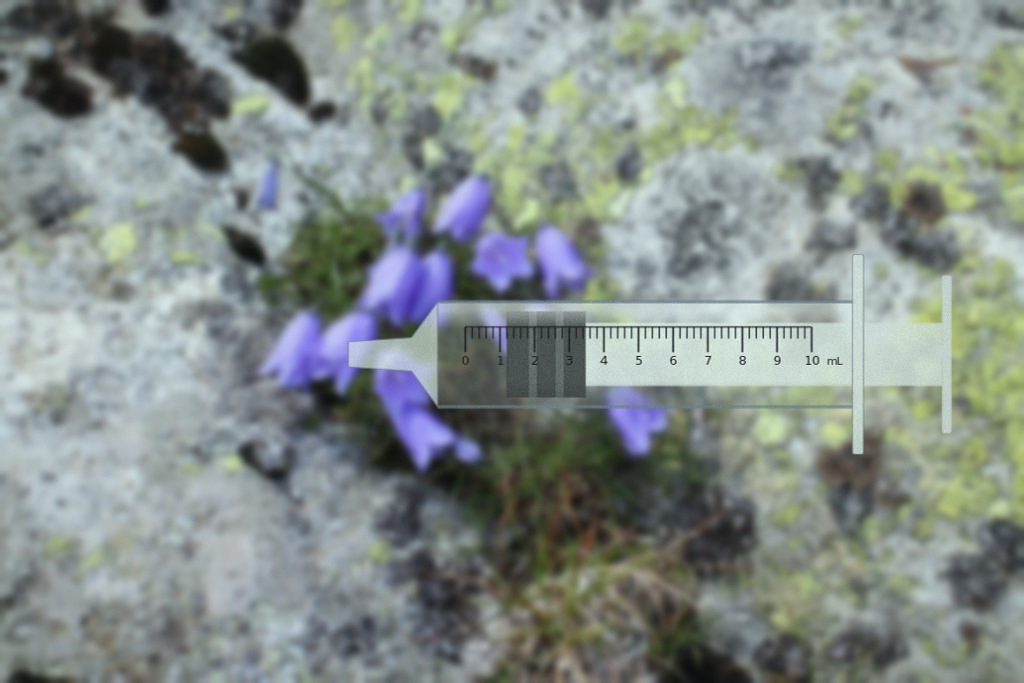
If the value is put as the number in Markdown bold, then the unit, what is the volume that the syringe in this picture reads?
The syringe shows **1.2** mL
